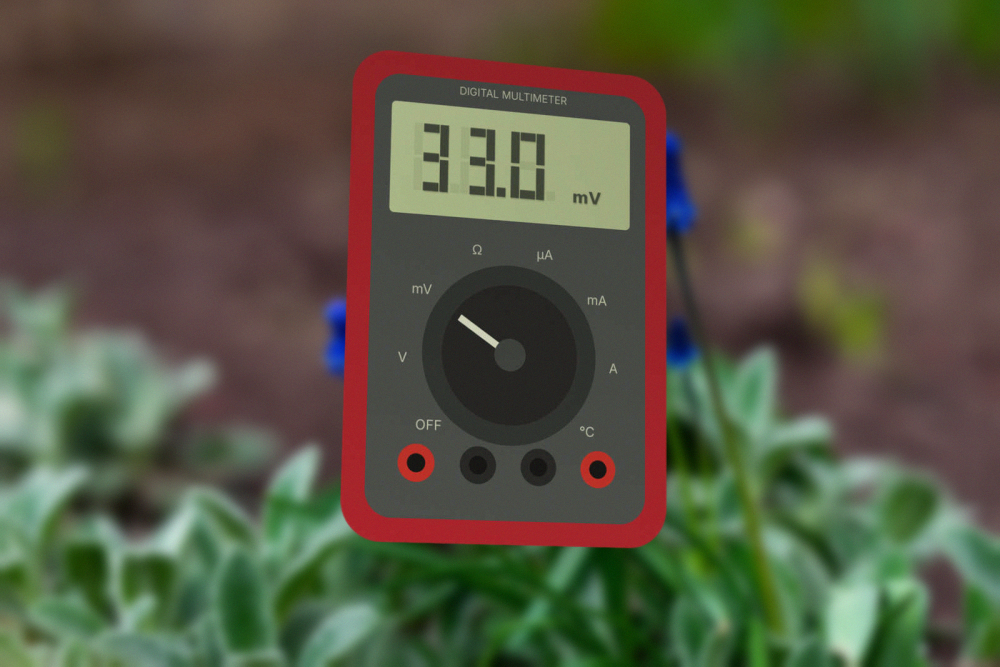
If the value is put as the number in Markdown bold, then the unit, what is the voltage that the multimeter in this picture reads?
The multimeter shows **33.0** mV
